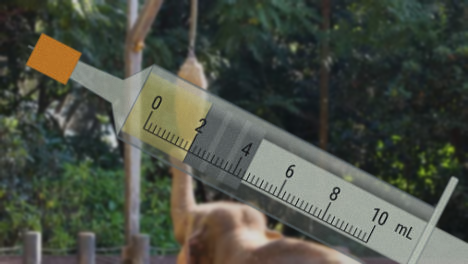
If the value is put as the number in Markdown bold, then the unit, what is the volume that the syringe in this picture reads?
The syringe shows **2** mL
